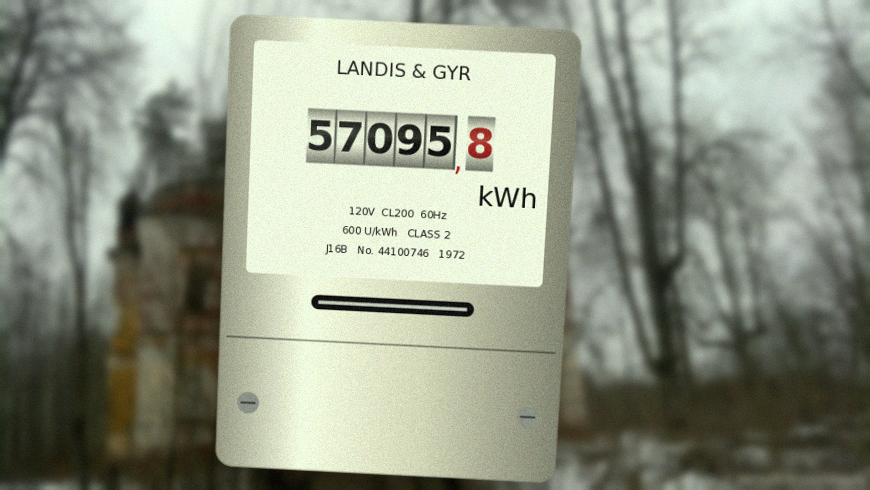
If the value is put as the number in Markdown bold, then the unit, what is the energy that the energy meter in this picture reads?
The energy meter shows **57095.8** kWh
